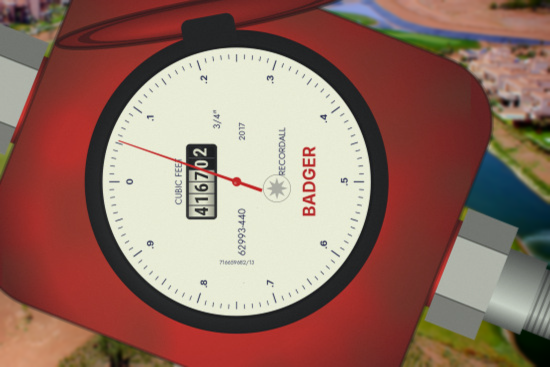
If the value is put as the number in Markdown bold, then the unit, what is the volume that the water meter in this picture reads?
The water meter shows **416702.05** ft³
